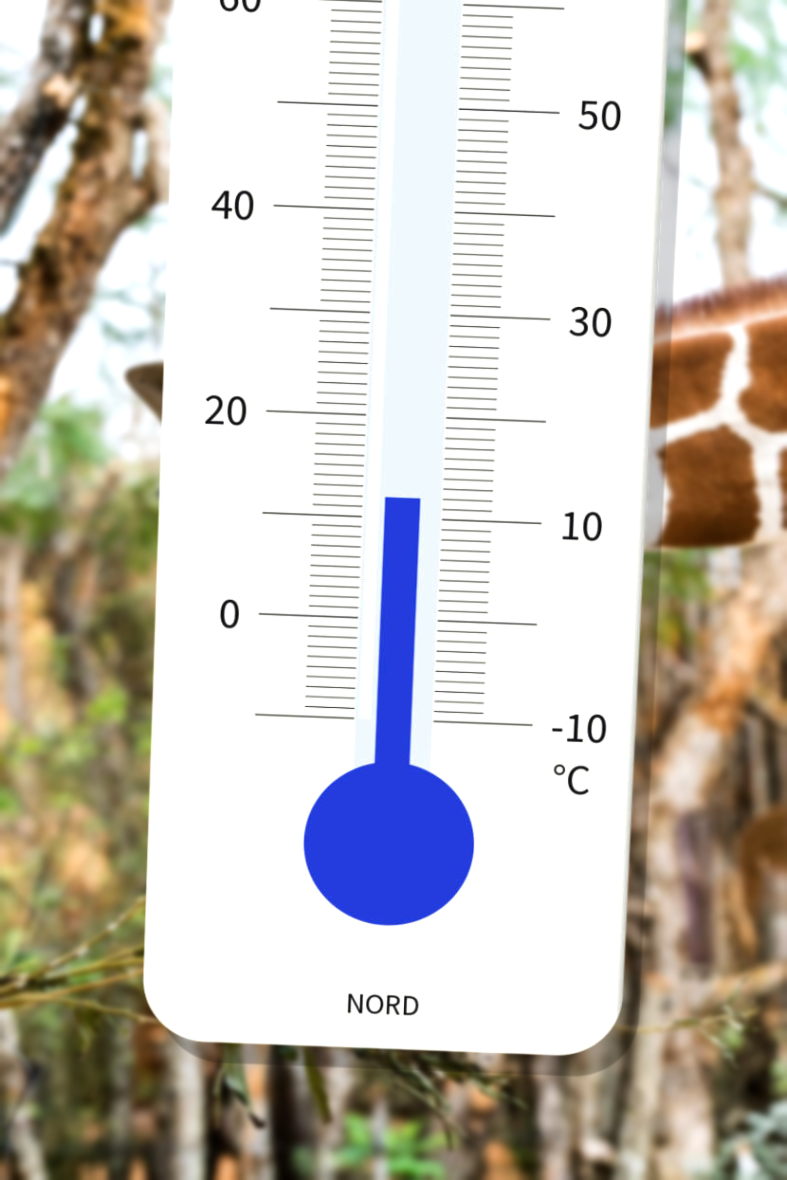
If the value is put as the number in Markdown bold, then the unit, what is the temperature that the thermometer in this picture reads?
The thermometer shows **12** °C
